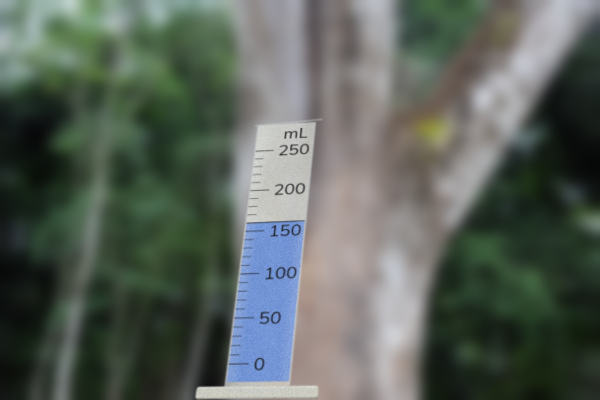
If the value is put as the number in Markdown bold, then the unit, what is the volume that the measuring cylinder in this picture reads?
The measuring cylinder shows **160** mL
